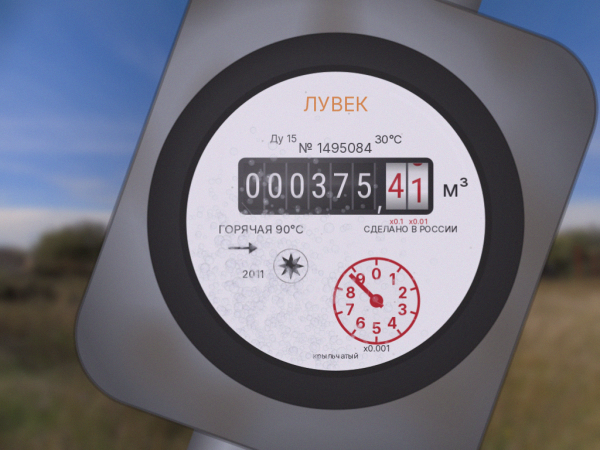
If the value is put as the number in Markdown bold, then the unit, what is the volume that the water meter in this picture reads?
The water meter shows **375.408** m³
